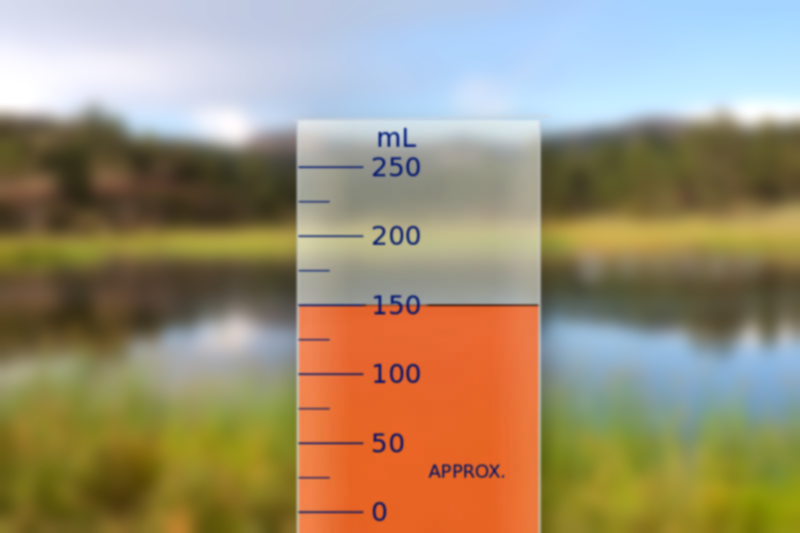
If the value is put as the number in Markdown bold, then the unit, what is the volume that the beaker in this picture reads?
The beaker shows **150** mL
